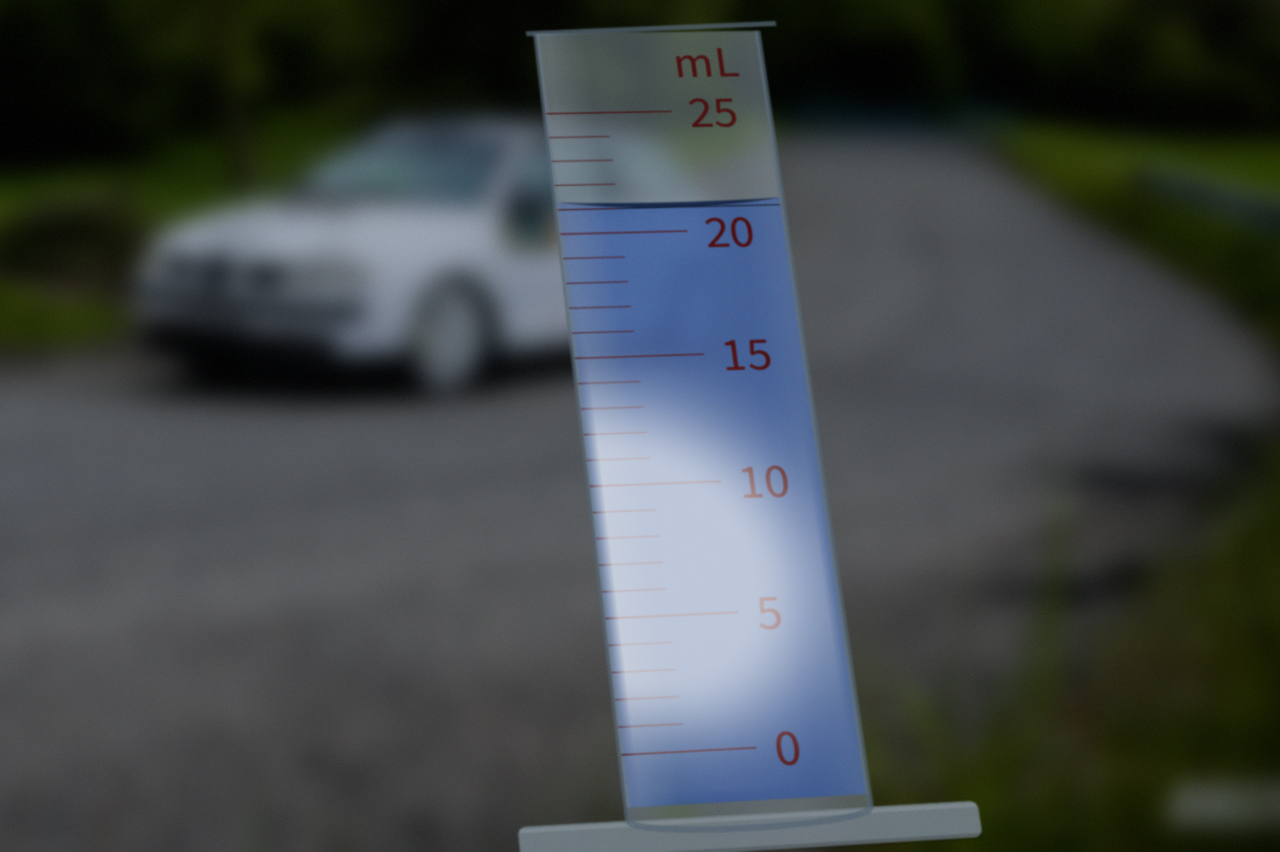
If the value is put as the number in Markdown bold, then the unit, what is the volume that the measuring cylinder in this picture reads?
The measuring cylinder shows **21** mL
